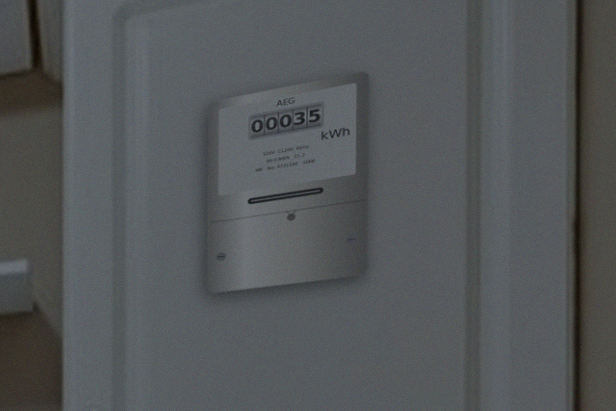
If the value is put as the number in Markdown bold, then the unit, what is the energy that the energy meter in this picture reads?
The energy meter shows **35** kWh
